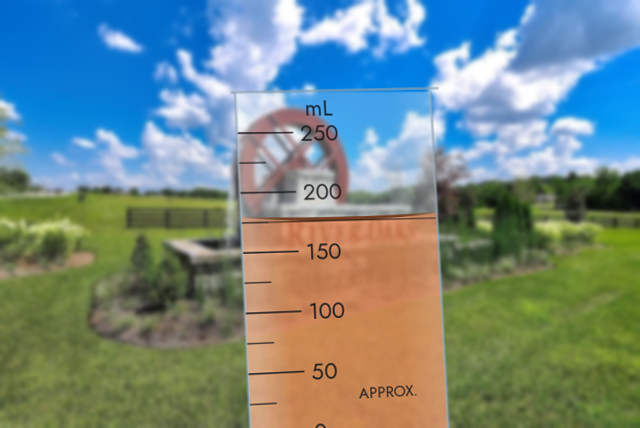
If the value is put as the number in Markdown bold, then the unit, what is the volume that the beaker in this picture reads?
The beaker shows **175** mL
